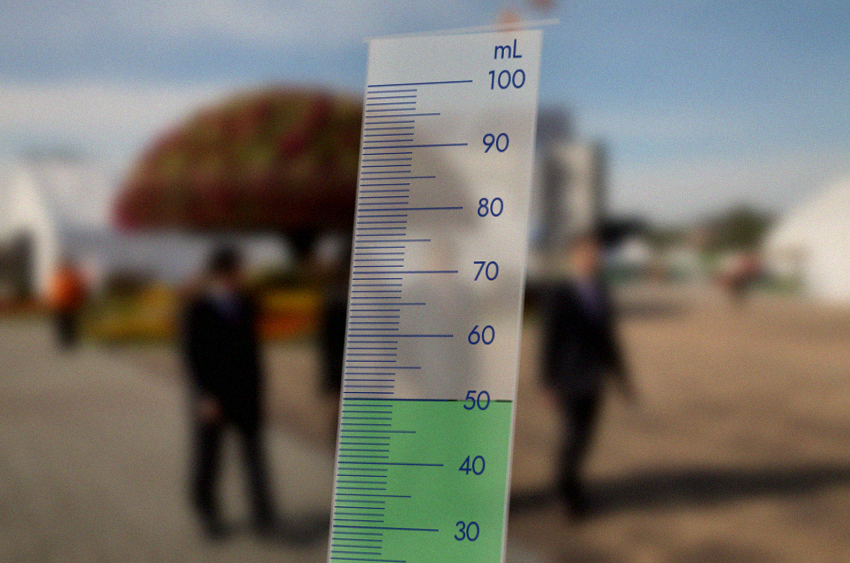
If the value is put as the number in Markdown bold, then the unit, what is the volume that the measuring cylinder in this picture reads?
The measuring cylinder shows **50** mL
